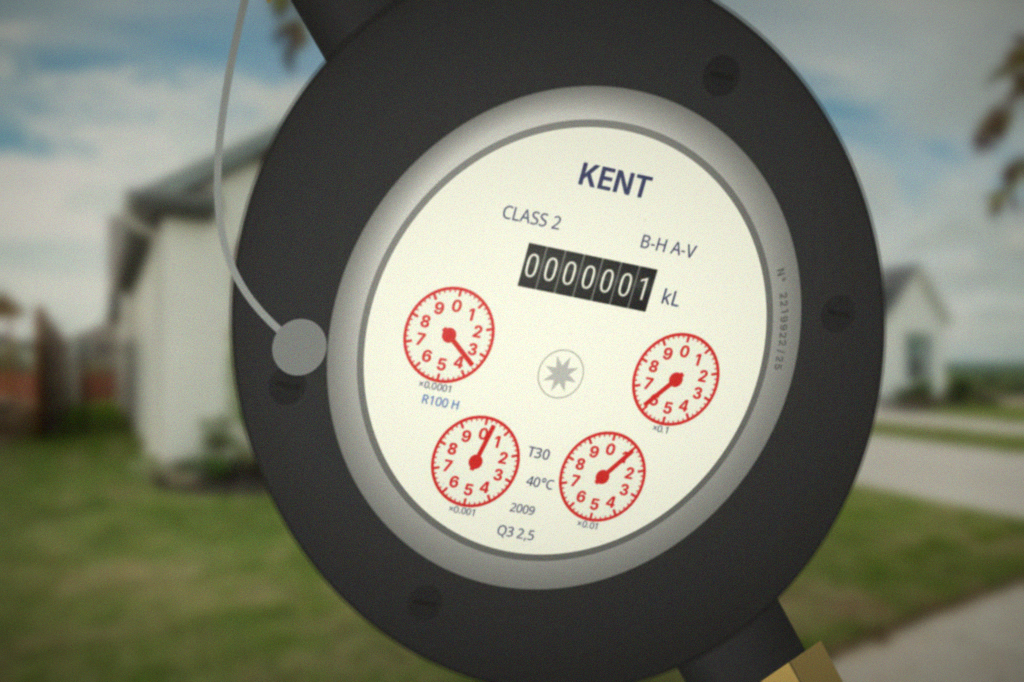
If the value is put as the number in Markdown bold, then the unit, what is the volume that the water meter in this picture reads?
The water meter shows **1.6103** kL
